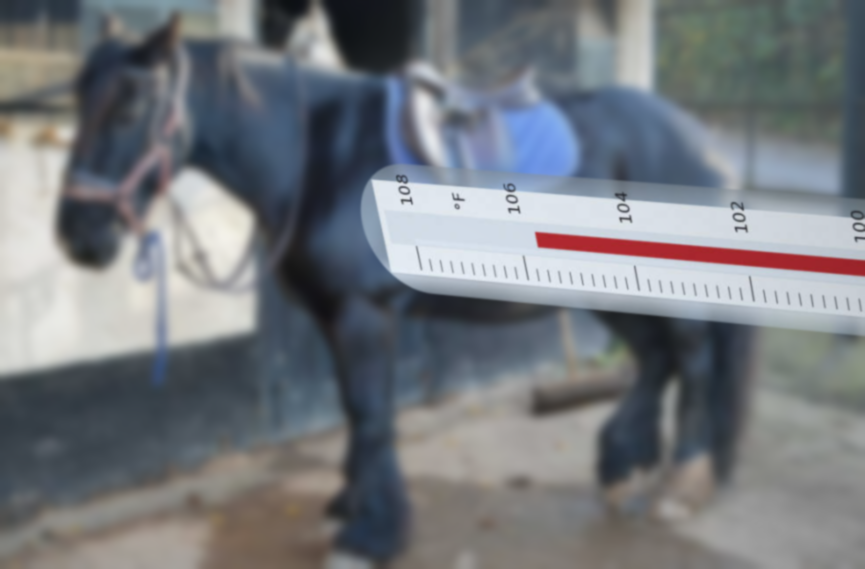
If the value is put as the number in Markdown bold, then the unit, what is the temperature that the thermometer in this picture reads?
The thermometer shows **105.7** °F
